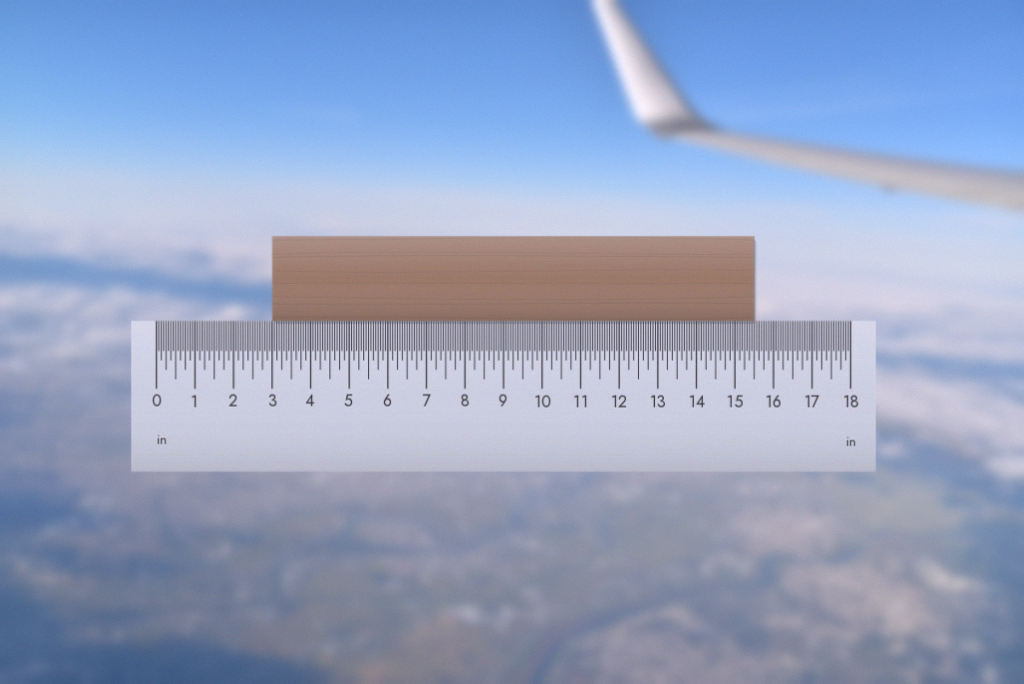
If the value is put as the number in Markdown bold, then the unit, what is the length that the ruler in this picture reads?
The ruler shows **12.5** in
